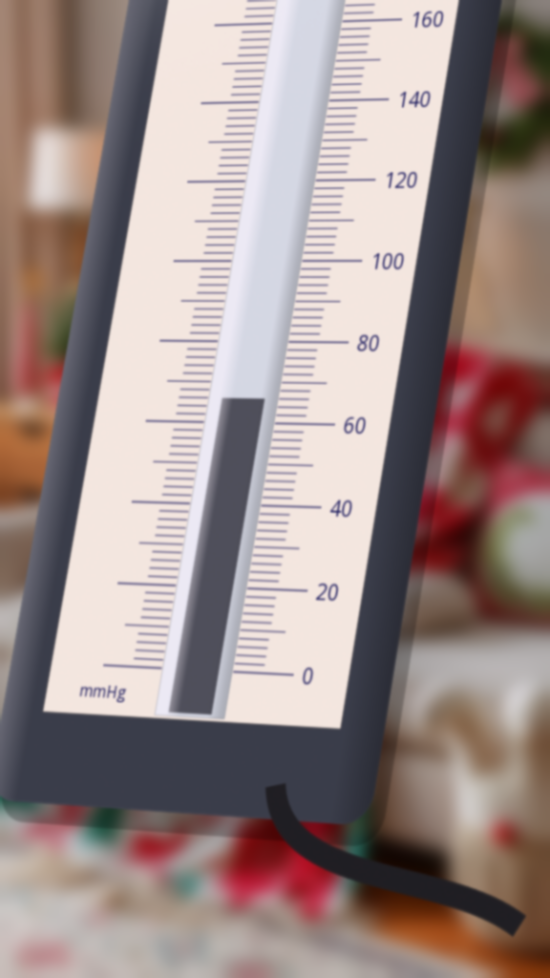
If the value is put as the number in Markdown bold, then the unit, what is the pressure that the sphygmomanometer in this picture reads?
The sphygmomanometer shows **66** mmHg
